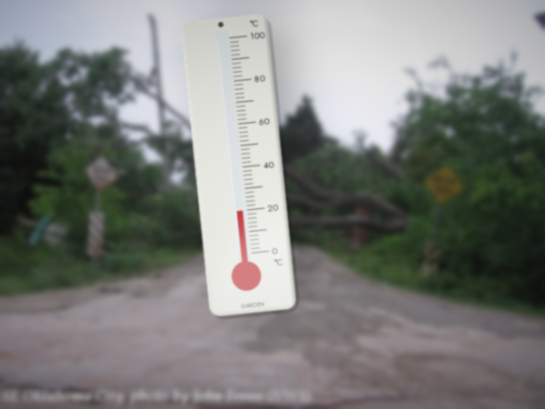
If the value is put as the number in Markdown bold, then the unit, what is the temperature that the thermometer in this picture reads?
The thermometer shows **20** °C
